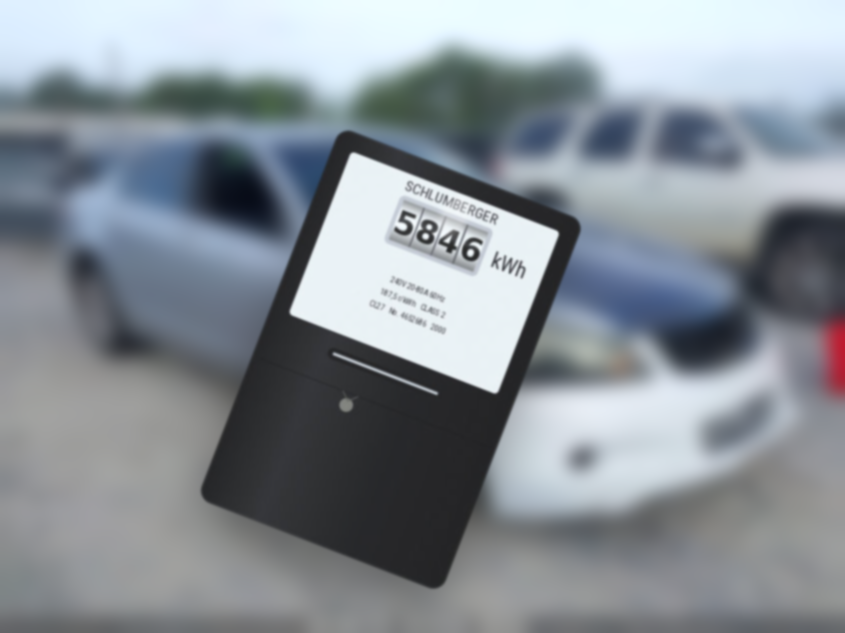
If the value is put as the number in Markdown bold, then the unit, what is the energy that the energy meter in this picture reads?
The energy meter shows **5846** kWh
